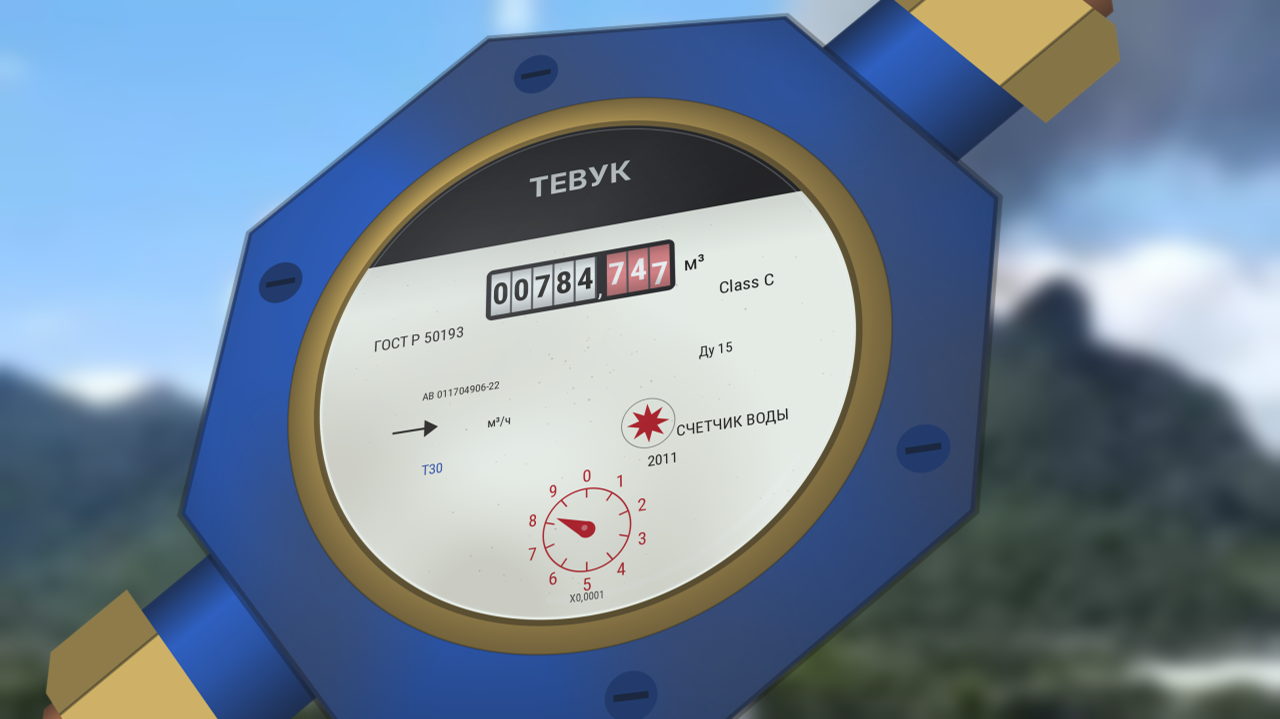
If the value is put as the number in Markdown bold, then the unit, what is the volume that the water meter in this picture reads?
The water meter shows **784.7468** m³
